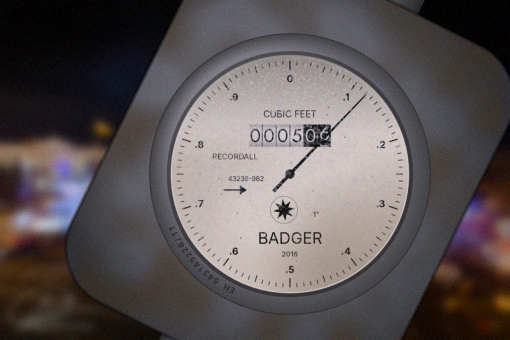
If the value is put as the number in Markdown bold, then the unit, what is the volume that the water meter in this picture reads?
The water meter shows **506.12** ft³
